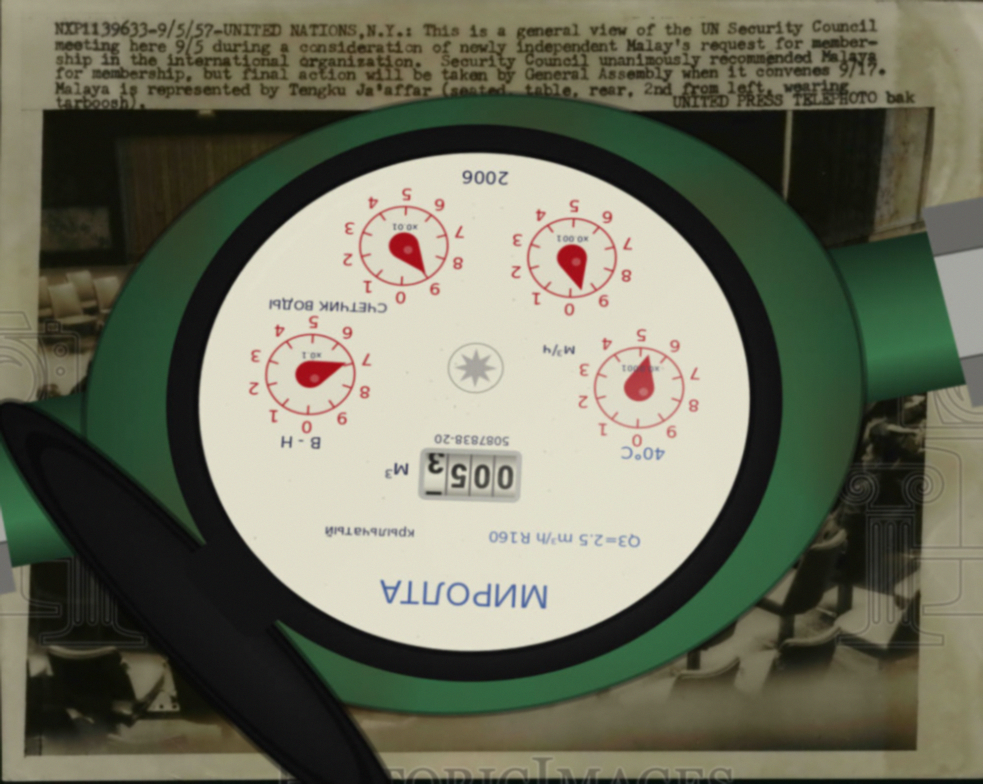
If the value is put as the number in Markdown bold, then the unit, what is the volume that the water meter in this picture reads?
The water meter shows **52.6895** m³
